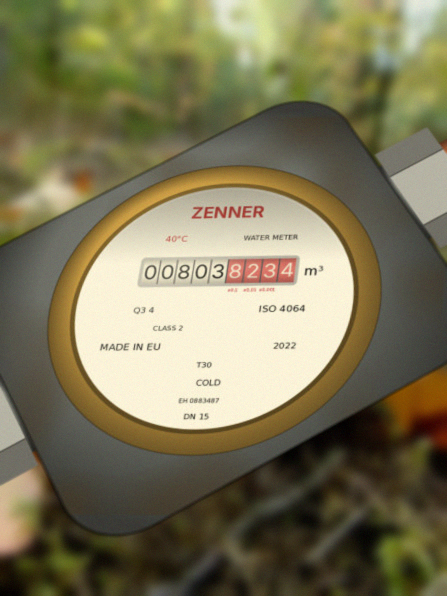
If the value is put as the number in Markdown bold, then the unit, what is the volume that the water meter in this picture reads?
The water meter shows **803.8234** m³
